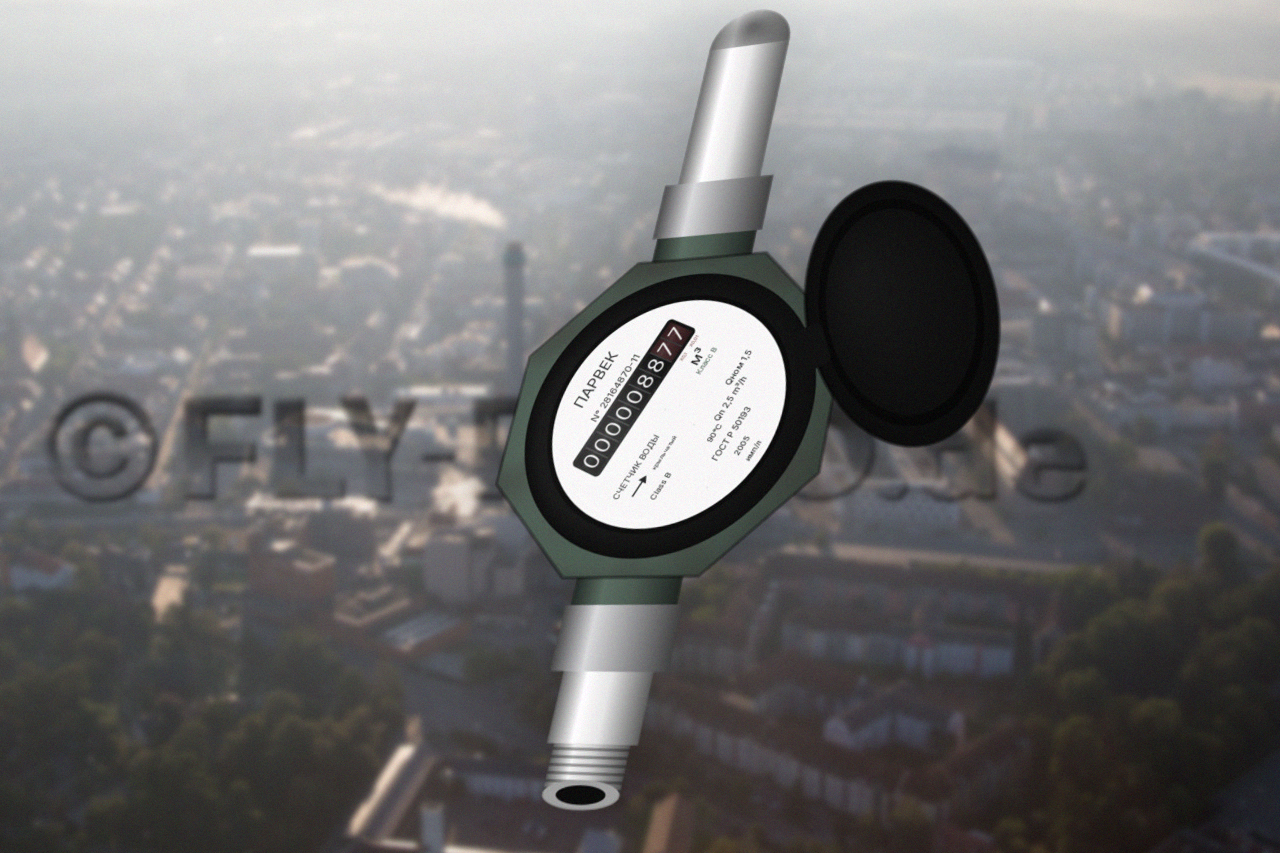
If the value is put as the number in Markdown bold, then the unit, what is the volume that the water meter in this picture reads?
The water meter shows **88.77** m³
